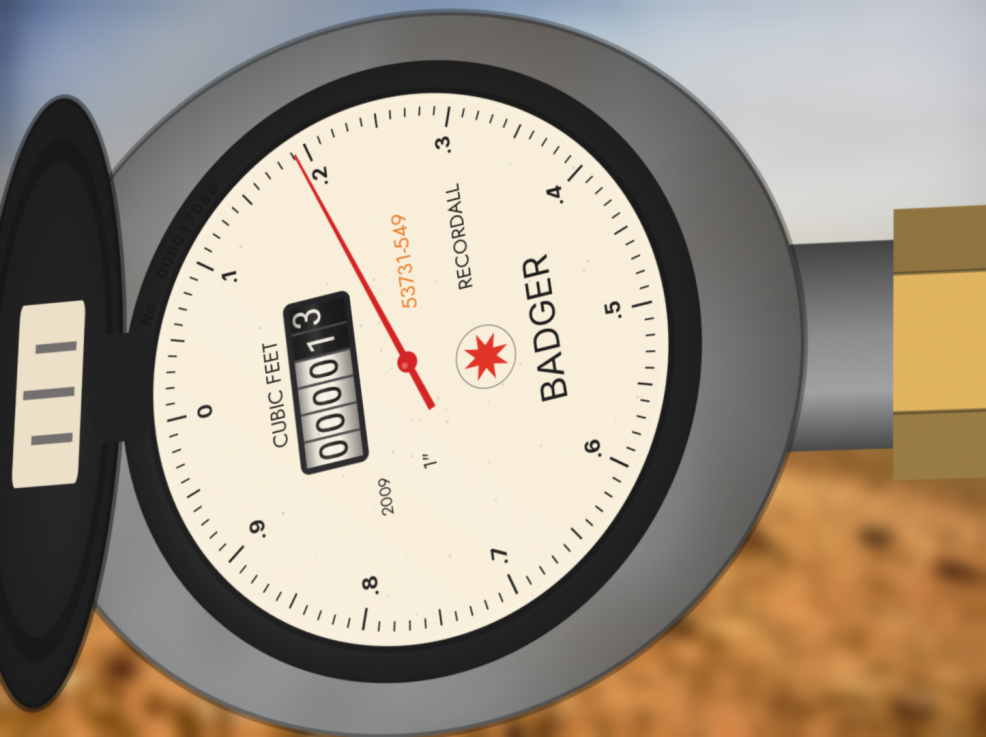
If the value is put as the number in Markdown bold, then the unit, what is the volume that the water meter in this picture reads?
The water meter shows **13.19** ft³
